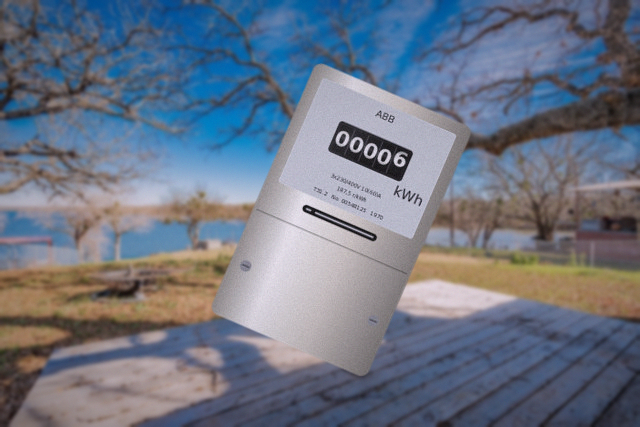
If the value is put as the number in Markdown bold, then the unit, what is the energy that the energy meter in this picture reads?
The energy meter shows **6** kWh
